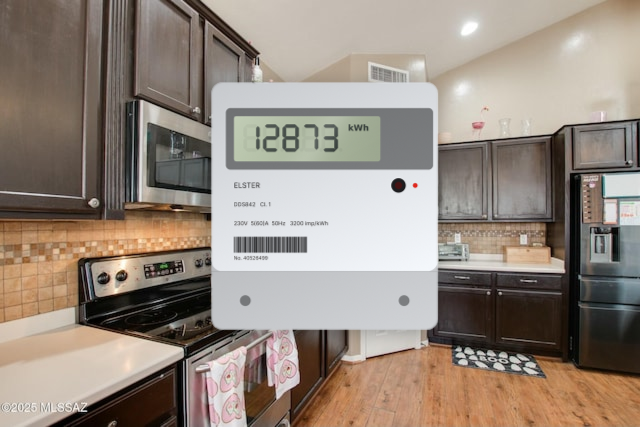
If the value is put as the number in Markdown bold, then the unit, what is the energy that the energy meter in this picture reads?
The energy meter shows **12873** kWh
